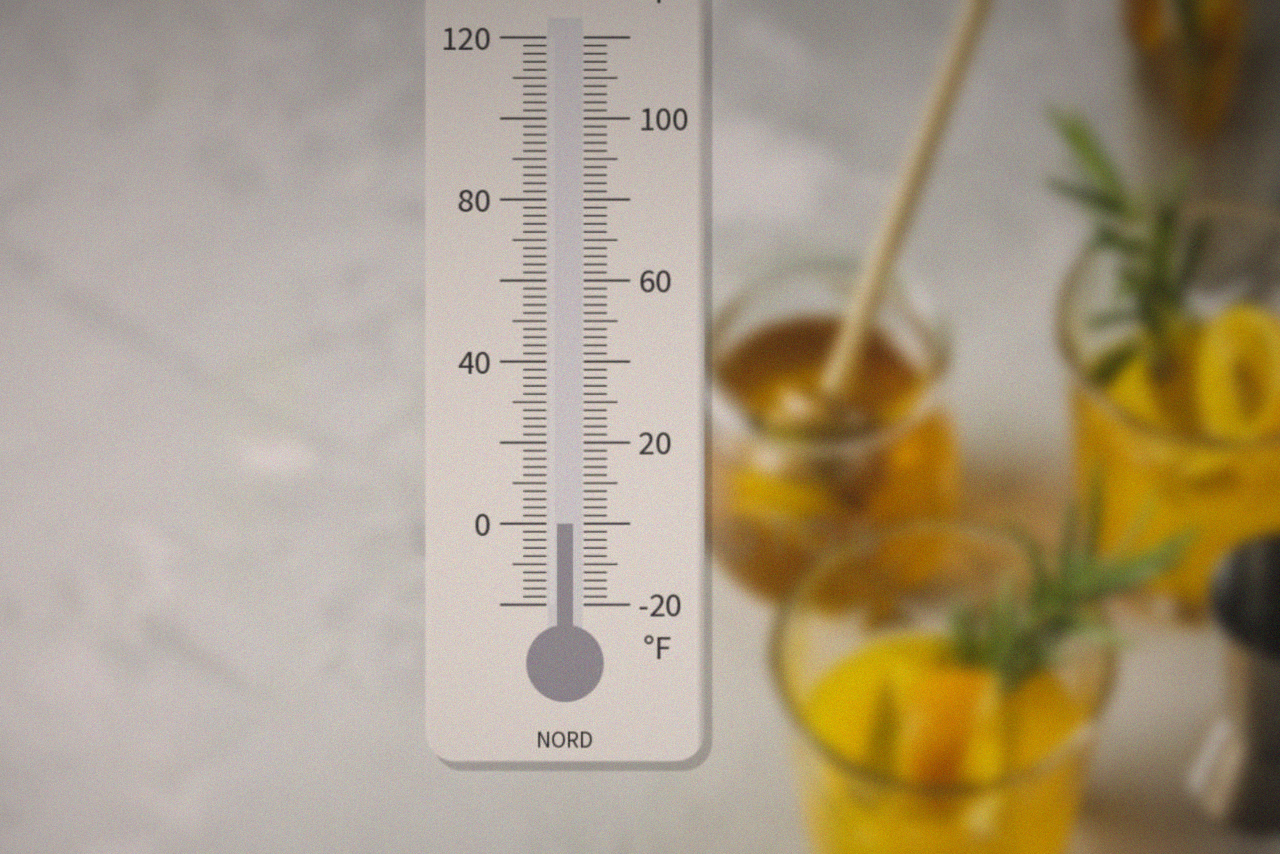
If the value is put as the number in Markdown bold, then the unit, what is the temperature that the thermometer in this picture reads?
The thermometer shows **0** °F
